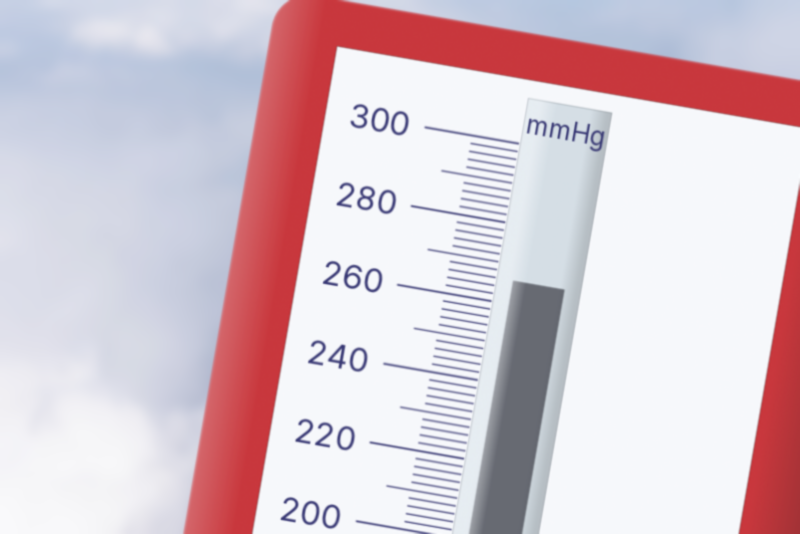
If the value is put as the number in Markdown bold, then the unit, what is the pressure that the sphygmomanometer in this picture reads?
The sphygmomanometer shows **266** mmHg
